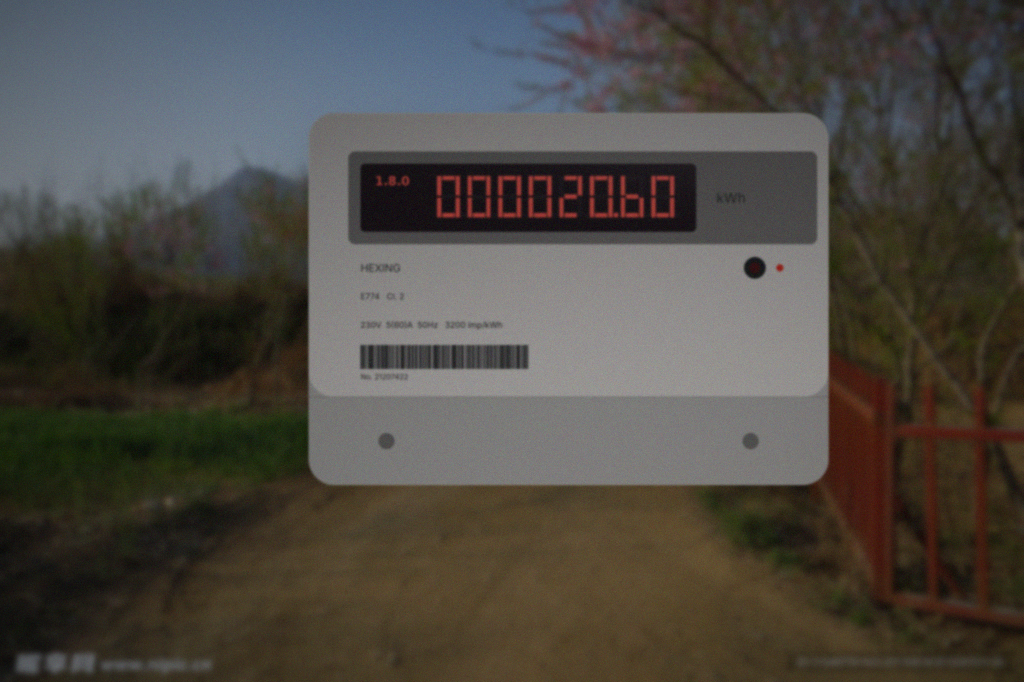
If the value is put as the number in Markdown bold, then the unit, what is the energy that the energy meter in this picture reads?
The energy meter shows **20.60** kWh
